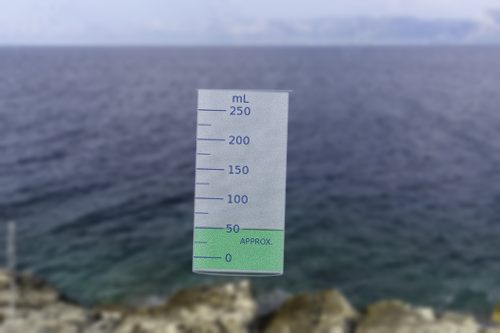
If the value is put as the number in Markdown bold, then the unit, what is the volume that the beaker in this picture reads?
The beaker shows **50** mL
